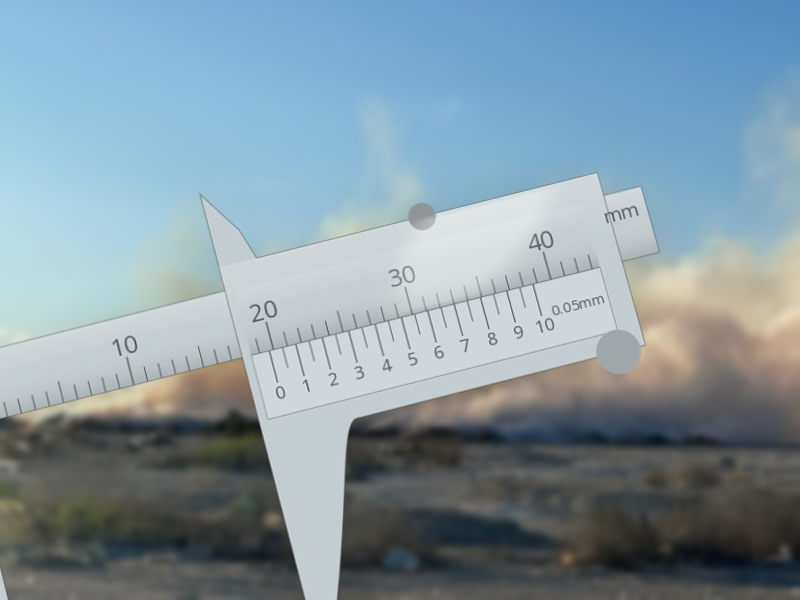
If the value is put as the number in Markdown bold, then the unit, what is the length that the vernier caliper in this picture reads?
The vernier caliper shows **19.7** mm
